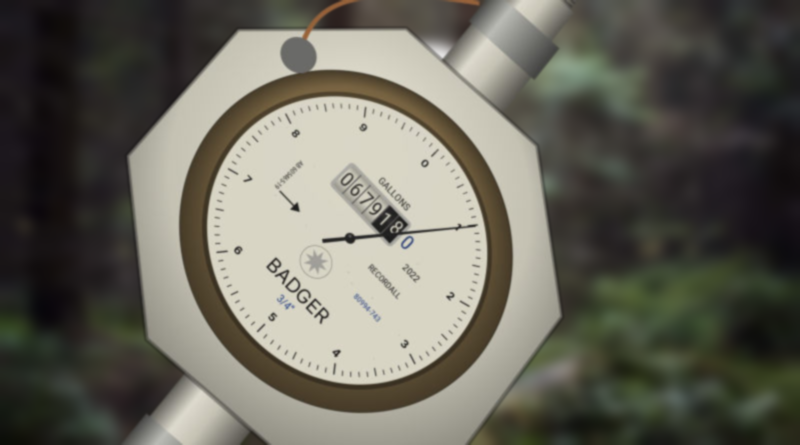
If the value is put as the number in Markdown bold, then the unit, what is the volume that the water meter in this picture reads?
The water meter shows **679181.0** gal
